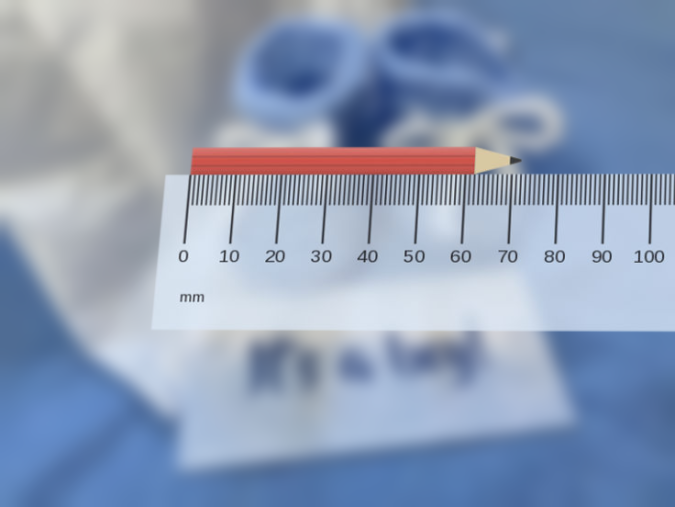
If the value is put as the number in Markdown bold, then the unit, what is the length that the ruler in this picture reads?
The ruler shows **72** mm
